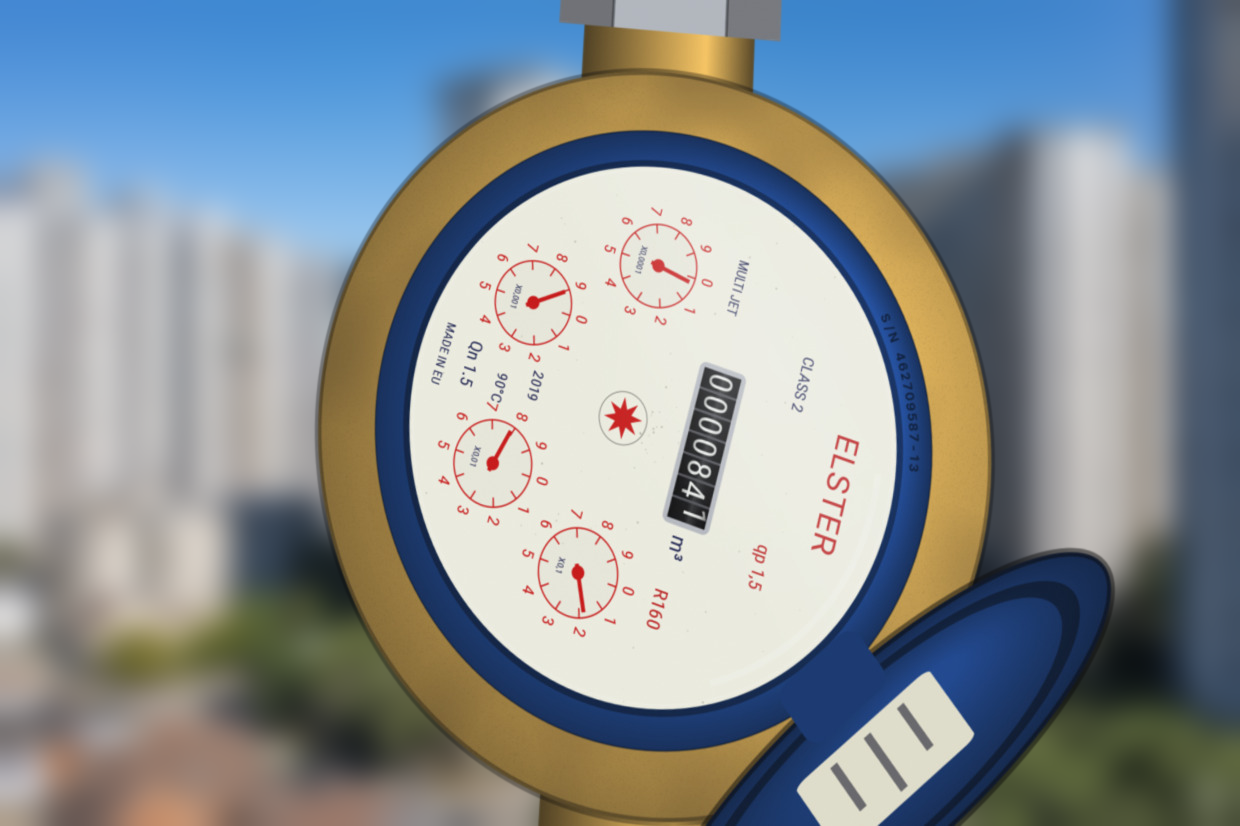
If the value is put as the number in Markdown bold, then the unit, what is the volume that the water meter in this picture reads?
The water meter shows **841.1790** m³
